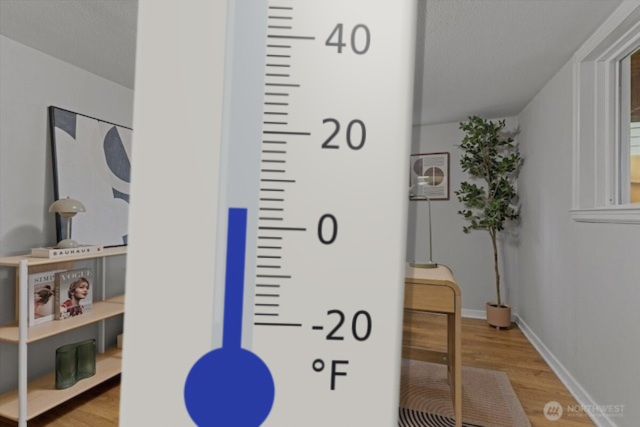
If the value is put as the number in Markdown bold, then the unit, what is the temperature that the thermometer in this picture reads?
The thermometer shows **4** °F
